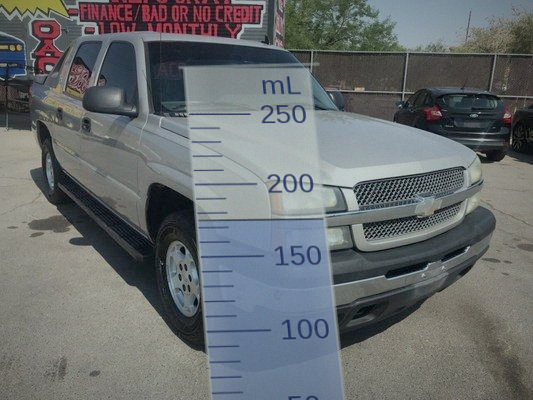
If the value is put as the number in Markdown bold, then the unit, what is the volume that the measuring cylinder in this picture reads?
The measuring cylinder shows **175** mL
